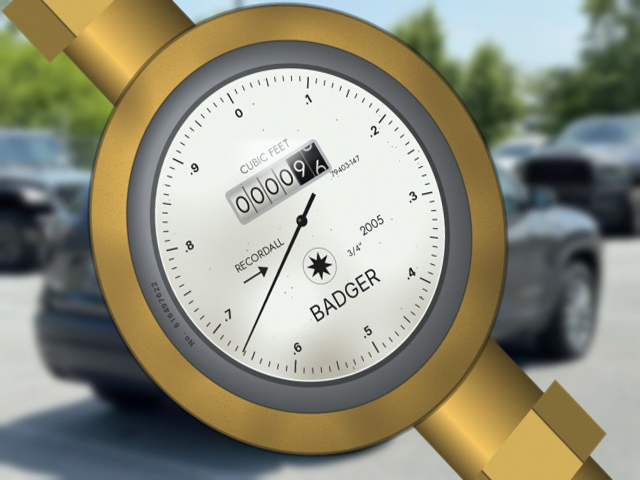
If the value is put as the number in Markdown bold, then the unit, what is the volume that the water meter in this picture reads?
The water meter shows **95.66** ft³
